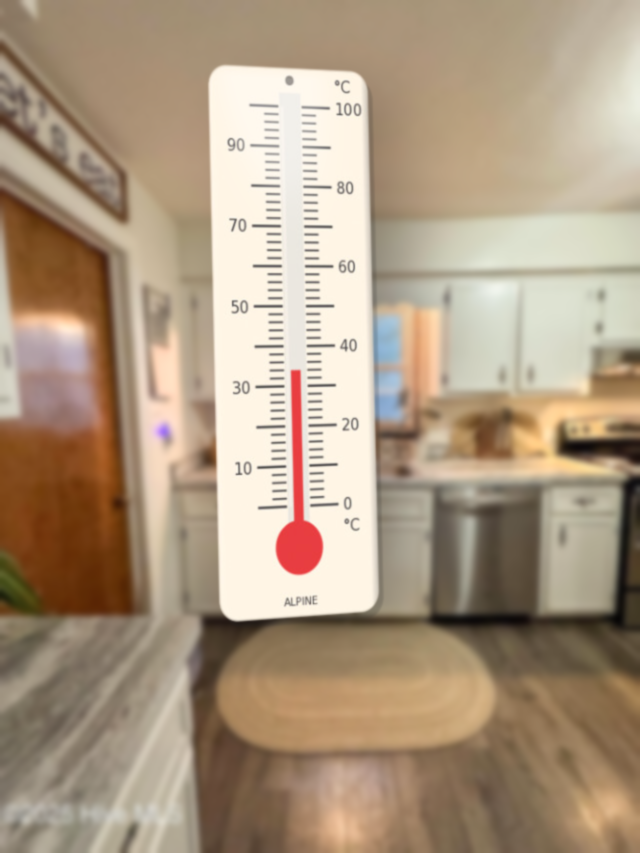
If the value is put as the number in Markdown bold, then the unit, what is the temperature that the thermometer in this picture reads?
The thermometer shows **34** °C
